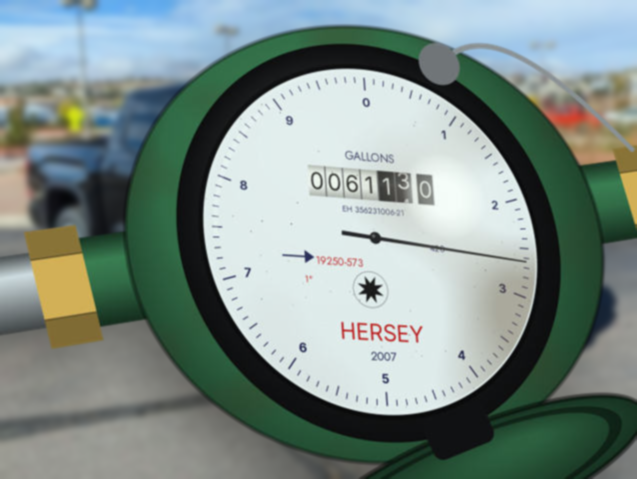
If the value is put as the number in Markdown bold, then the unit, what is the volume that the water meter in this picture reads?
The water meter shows **61132.6** gal
